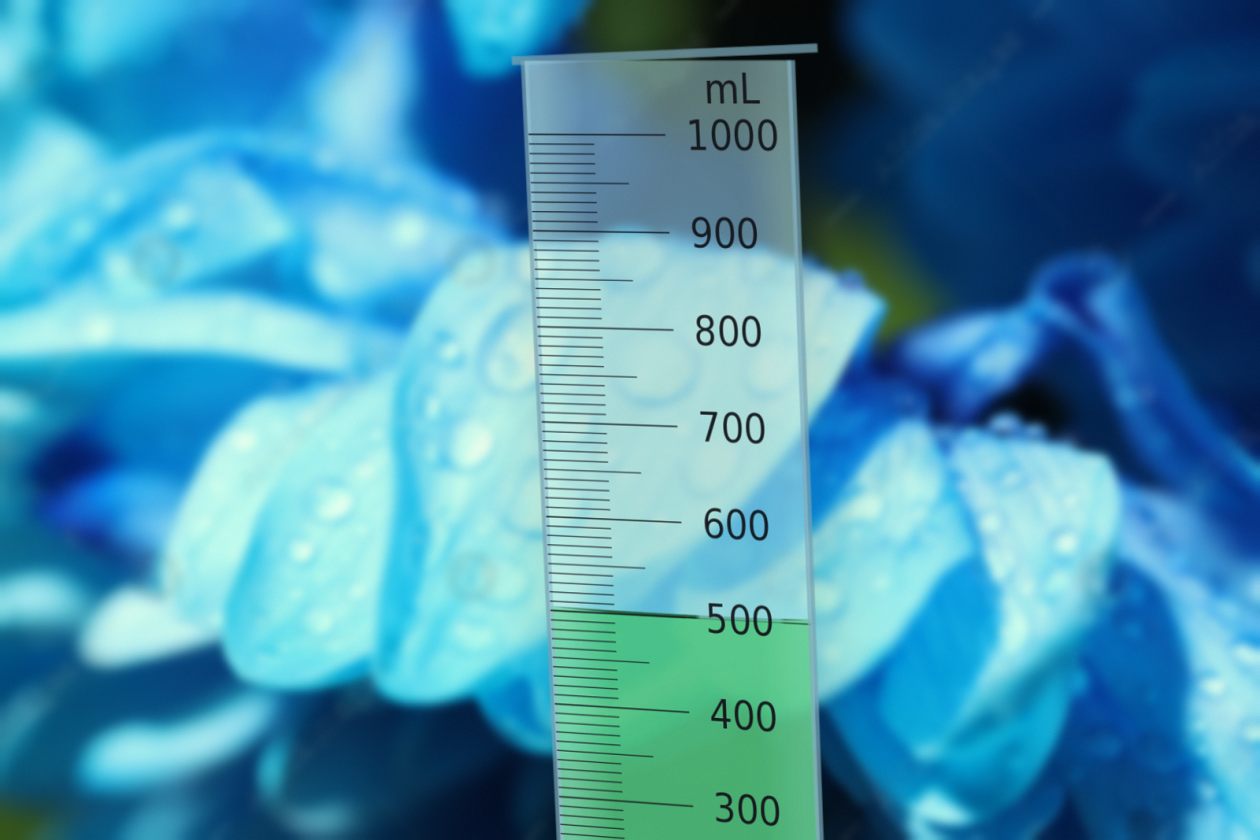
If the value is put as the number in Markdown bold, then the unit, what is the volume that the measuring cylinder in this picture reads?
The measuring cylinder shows **500** mL
